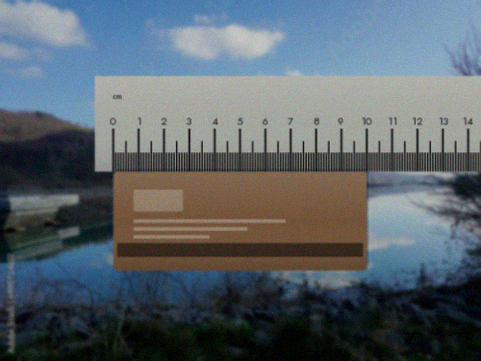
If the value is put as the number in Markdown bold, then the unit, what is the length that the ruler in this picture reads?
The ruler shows **10** cm
